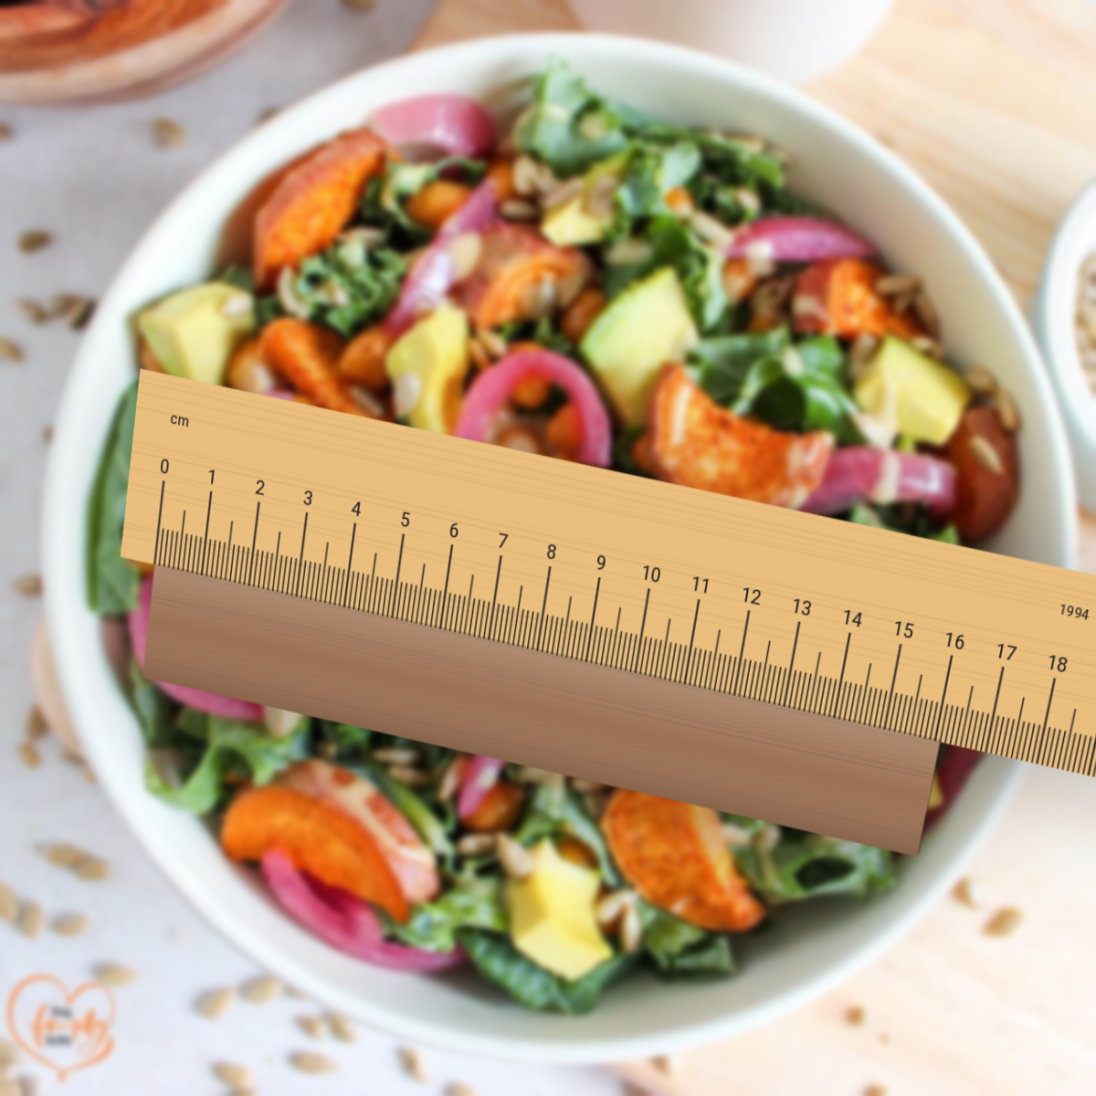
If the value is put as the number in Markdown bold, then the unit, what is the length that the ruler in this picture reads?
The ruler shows **16.1** cm
